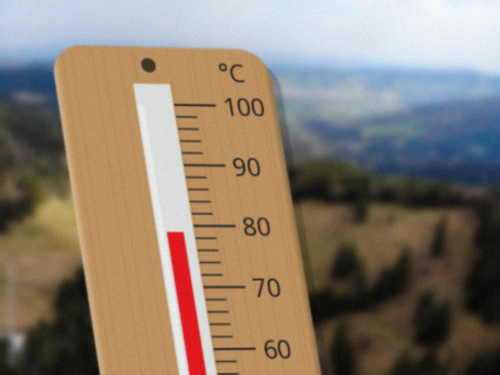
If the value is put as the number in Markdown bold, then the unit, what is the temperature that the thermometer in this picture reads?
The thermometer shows **79** °C
